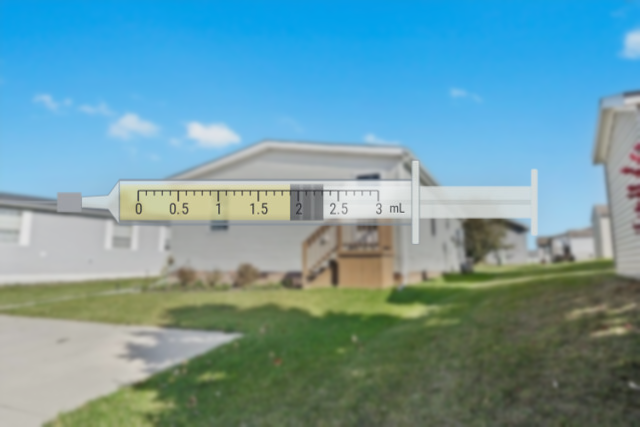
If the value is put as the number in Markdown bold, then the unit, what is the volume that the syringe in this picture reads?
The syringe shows **1.9** mL
